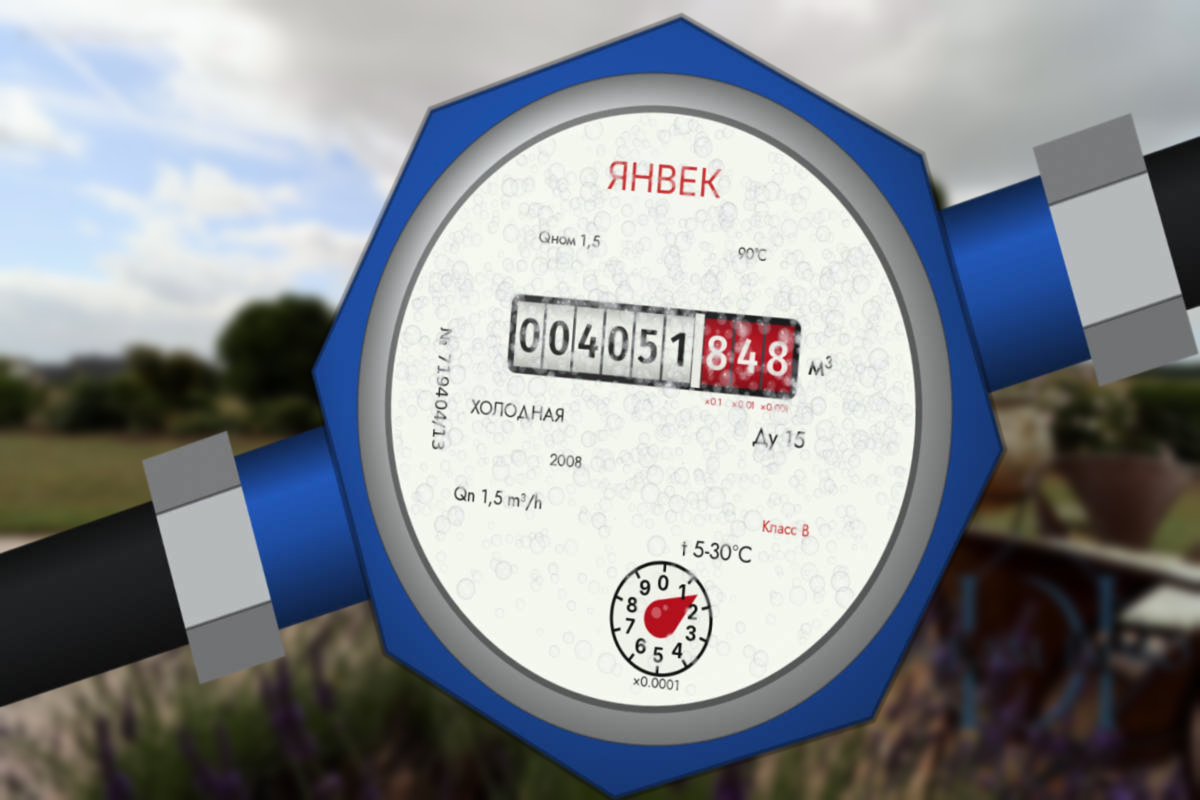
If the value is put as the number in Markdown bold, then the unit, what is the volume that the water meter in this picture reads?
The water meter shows **4051.8481** m³
